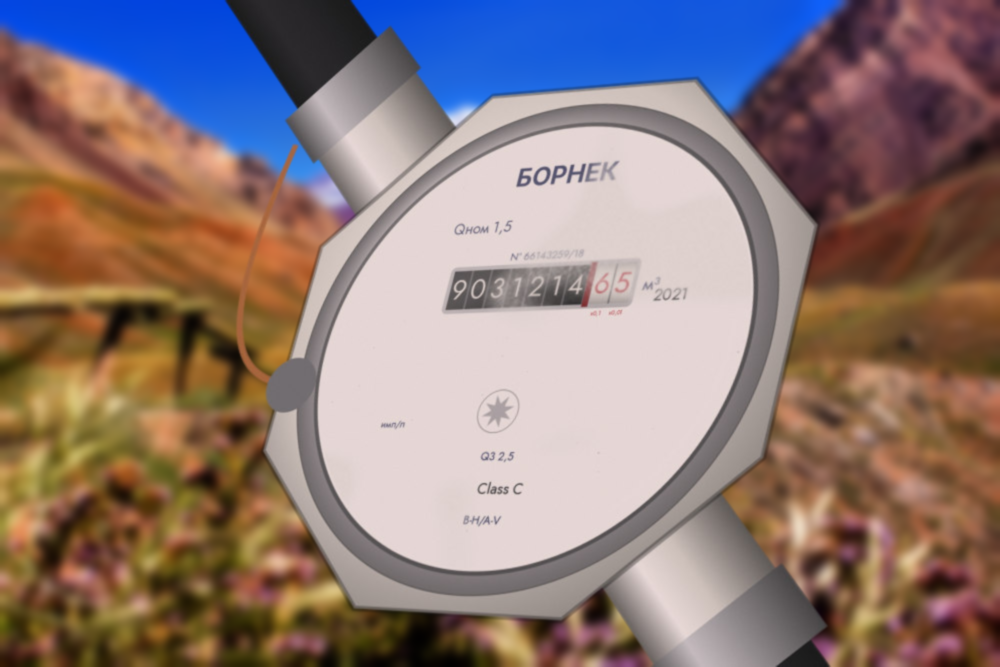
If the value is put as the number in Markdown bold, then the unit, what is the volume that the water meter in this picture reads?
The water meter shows **9031214.65** m³
